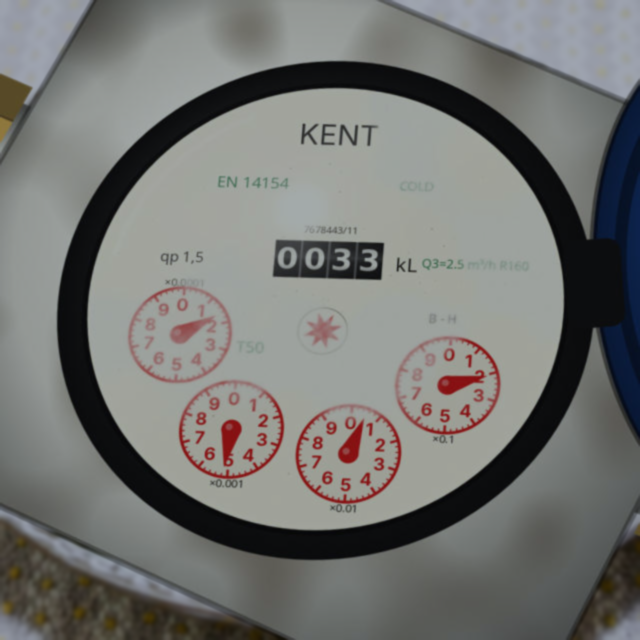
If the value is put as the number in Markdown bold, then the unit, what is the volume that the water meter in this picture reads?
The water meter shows **33.2051** kL
